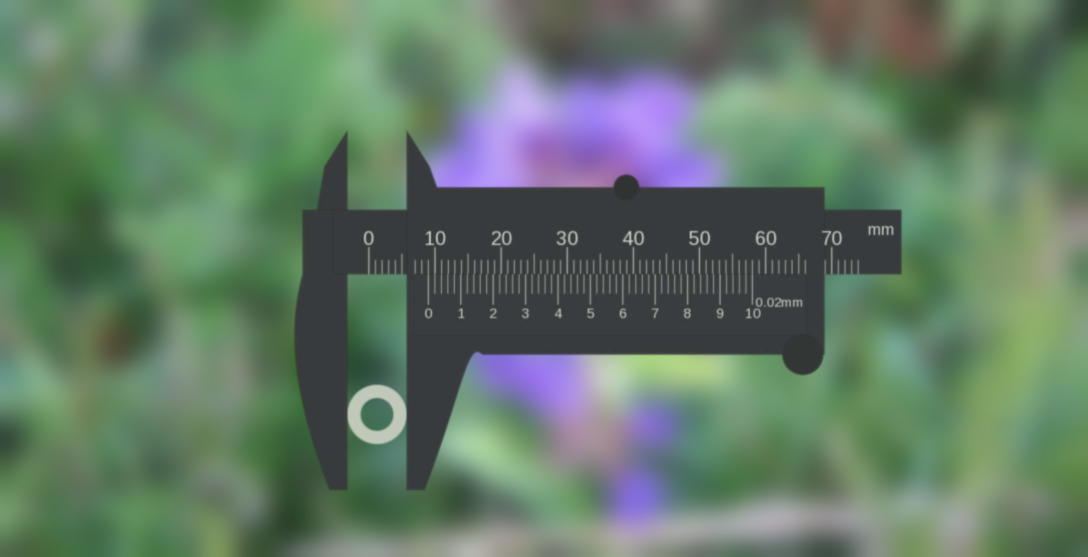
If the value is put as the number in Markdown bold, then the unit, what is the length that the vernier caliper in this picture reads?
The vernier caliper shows **9.0** mm
